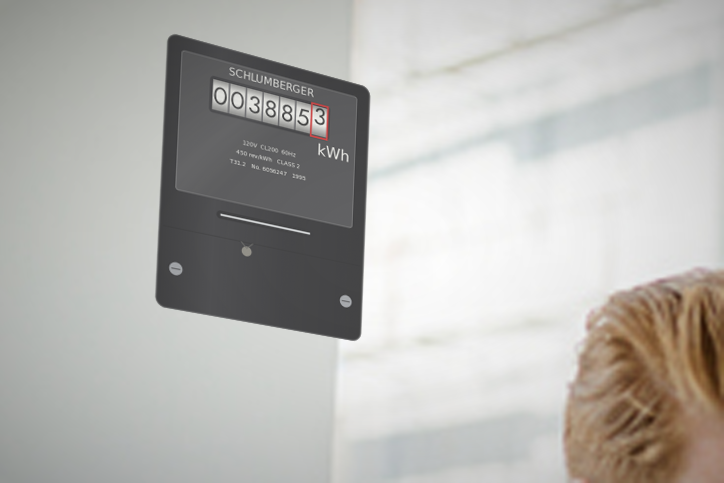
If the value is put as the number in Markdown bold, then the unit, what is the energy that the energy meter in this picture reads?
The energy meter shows **3885.3** kWh
